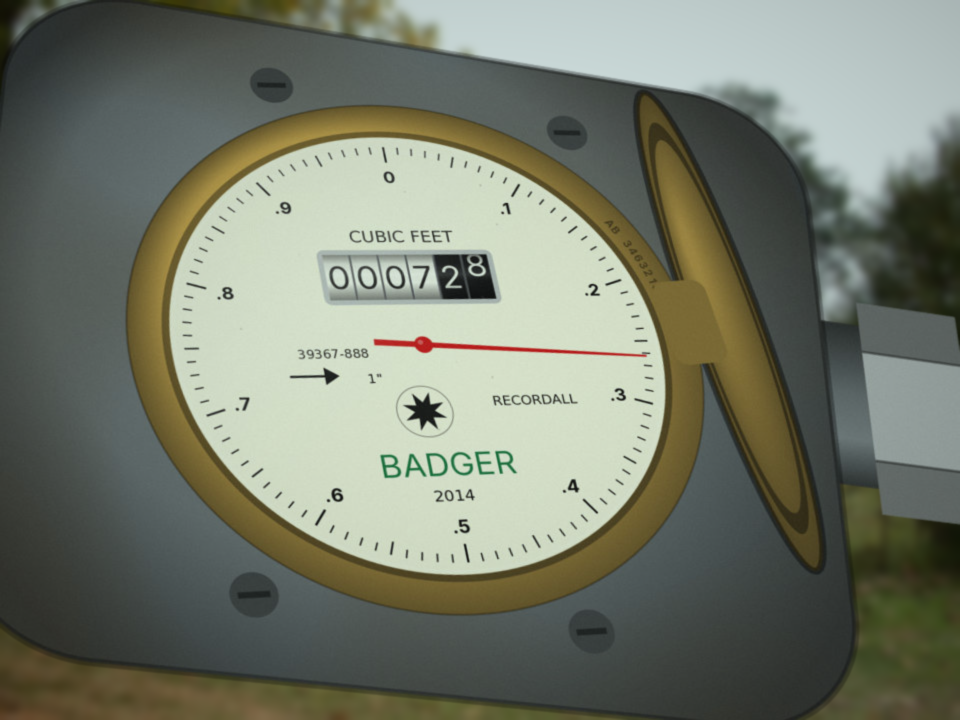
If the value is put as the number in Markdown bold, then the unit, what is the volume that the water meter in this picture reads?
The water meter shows **728.26** ft³
